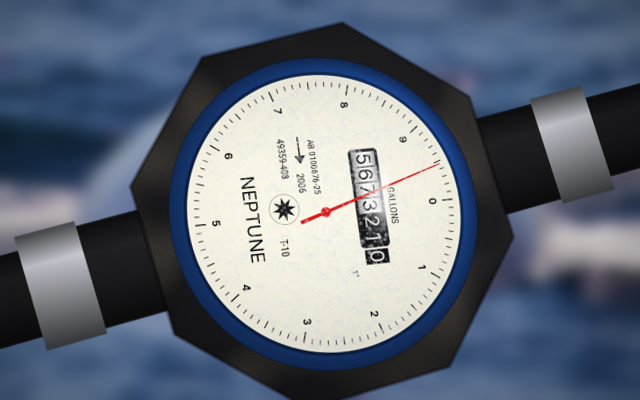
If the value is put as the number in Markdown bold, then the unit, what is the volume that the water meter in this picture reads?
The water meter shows **5673209.5** gal
